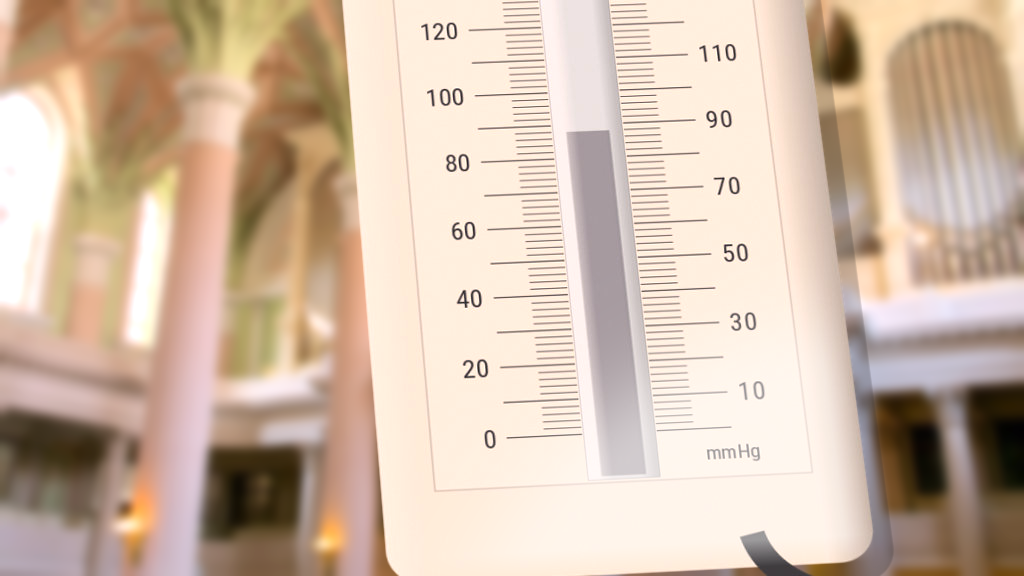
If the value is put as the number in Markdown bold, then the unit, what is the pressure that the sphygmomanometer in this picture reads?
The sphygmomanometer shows **88** mmHg
